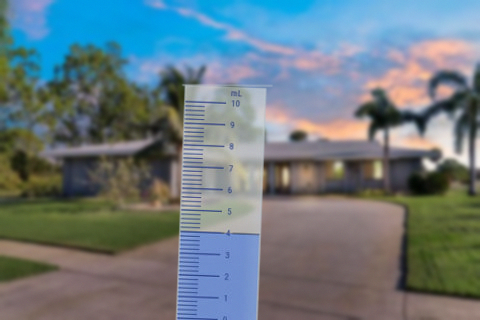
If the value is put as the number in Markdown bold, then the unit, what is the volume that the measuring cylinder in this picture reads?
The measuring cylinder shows **4** mL
